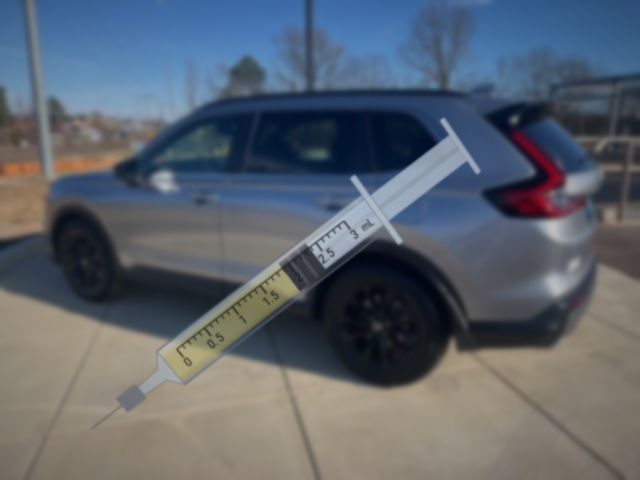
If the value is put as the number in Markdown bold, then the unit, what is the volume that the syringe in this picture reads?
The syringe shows **1.9** mL
